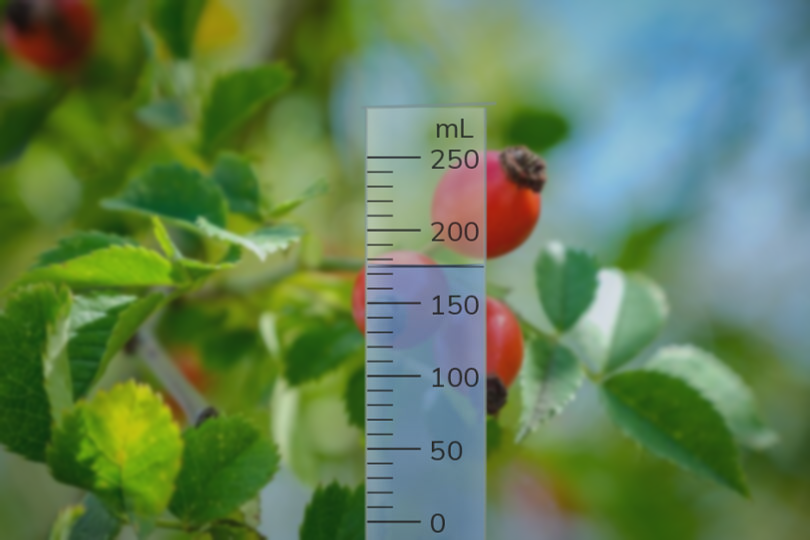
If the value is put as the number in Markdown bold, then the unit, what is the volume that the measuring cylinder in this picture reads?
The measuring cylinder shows **175** mL
